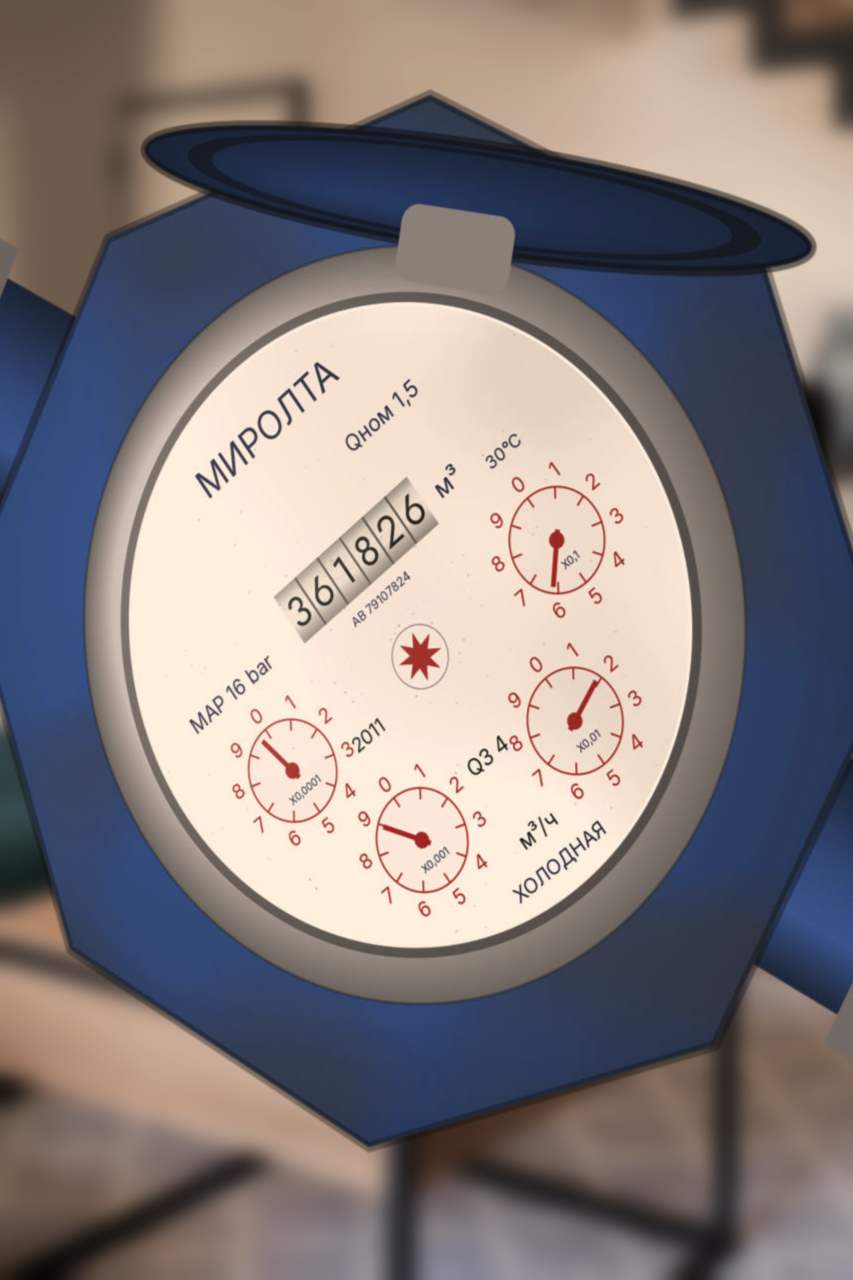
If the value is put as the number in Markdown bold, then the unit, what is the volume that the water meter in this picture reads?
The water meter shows **361826.6189** m³
